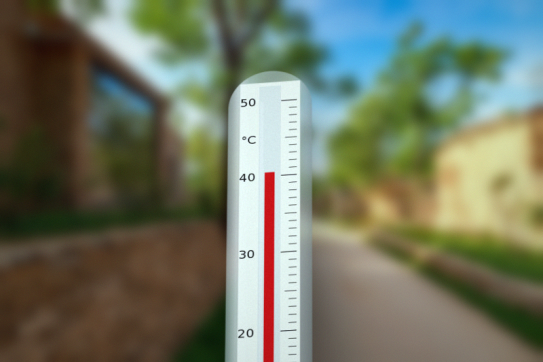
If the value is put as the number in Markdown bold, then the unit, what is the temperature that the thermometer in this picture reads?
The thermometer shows **40.5** °C
